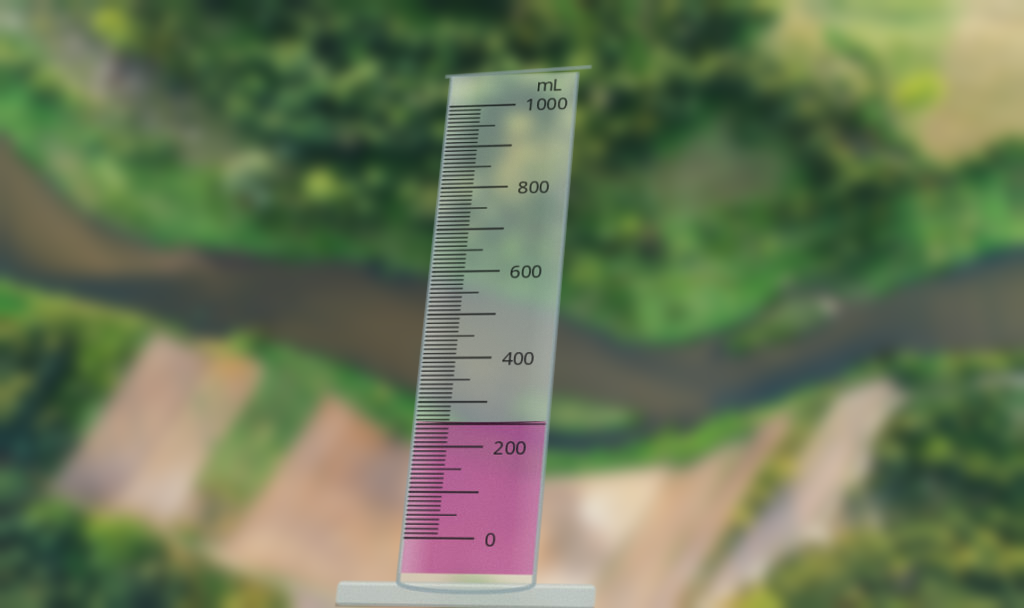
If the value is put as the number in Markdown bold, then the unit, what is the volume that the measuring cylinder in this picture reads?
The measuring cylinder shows **250** mL
